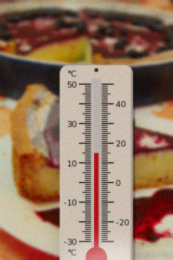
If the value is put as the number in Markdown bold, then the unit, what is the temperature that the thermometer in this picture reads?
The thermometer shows **15** °C
